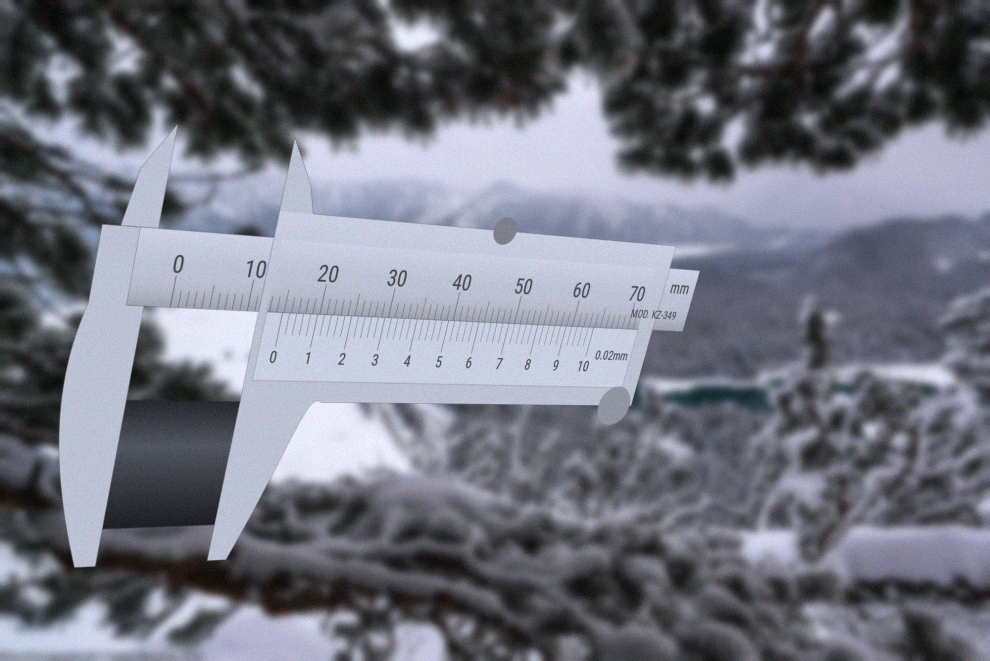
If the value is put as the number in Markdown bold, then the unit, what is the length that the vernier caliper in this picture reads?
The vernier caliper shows **14.8** mm
